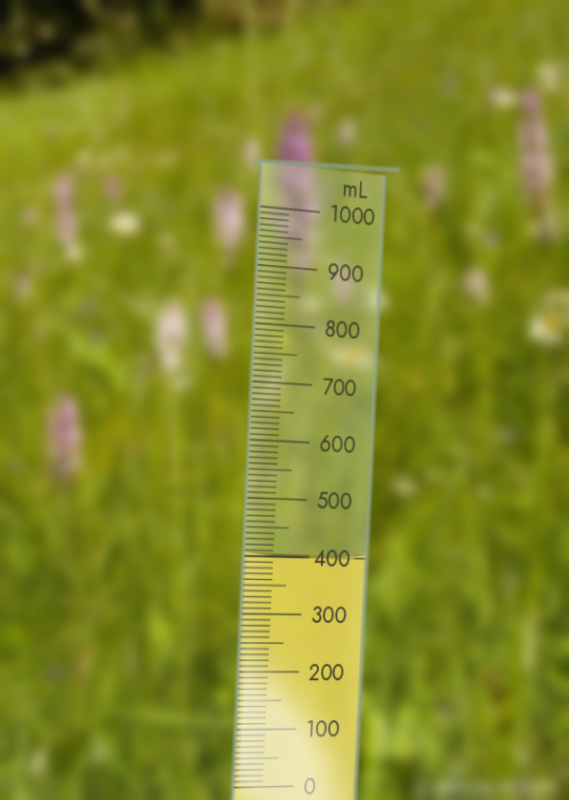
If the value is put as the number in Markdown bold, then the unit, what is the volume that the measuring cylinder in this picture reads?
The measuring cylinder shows **400** mL
